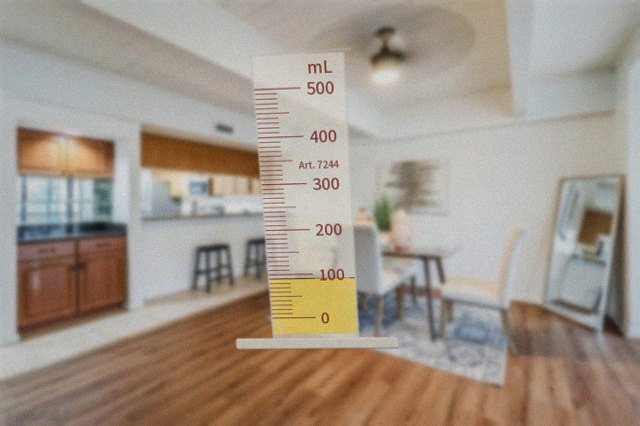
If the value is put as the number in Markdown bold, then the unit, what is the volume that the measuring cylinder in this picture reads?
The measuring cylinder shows **90** mL
